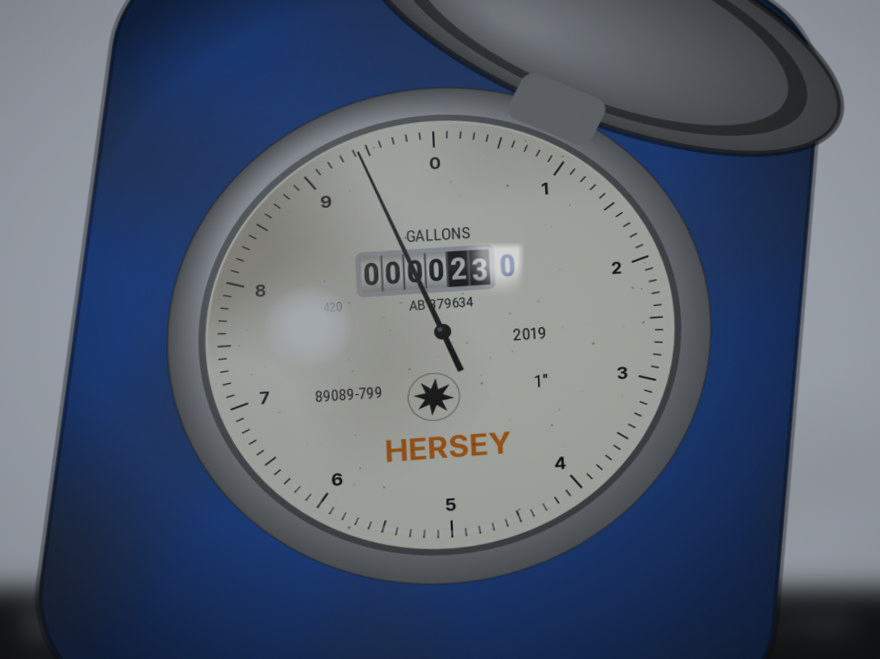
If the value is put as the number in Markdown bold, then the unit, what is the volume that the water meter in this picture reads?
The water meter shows **229.4** gal
